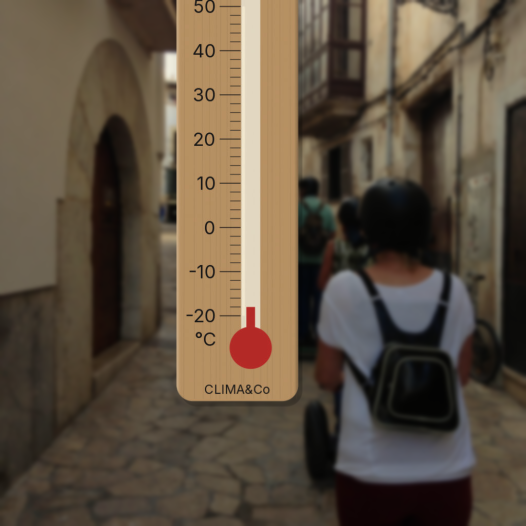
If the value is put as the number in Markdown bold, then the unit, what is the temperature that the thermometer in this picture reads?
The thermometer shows **-18** °C
